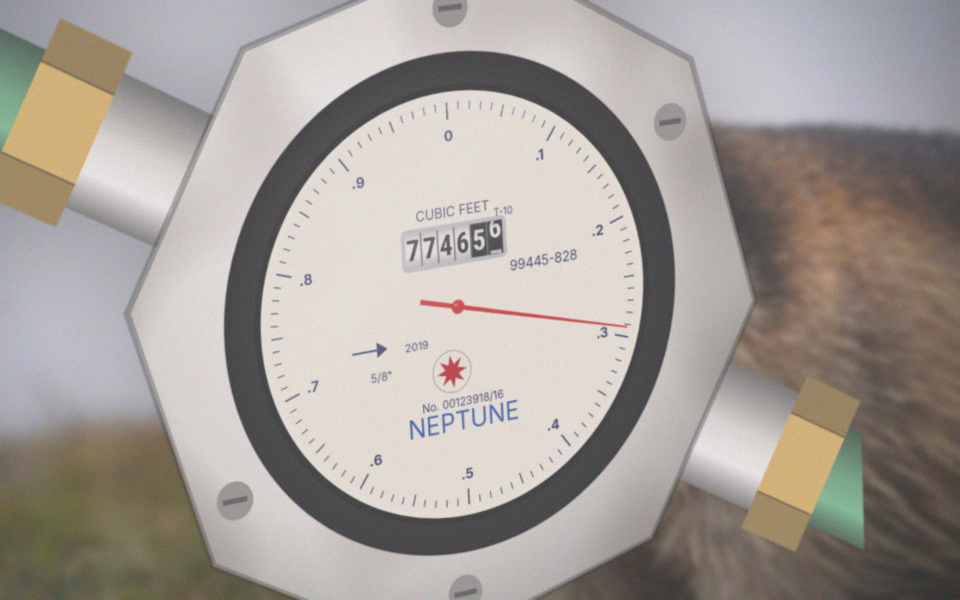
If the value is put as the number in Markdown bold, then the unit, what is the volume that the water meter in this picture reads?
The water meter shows **774656.29** ft³
